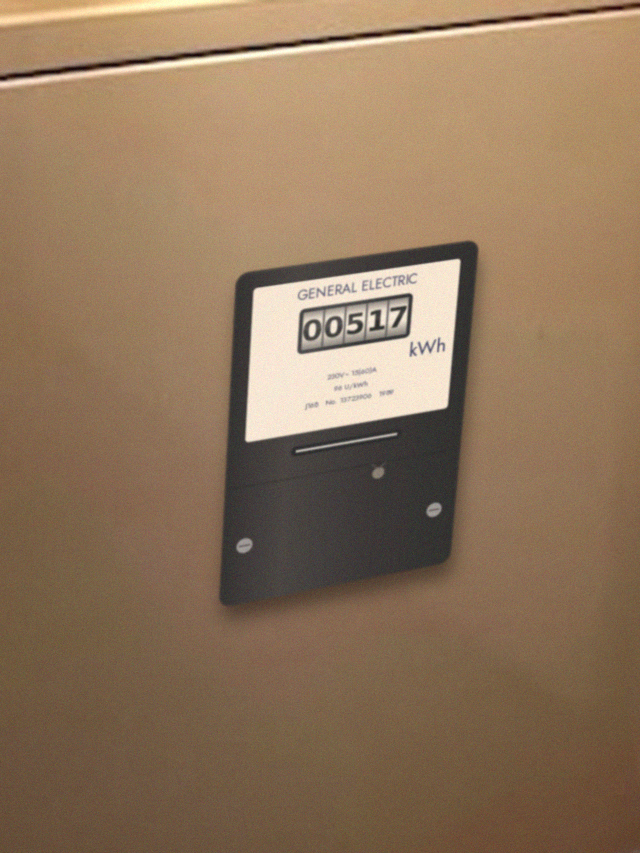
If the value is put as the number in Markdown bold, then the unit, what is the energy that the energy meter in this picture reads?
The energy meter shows **517** kWh
